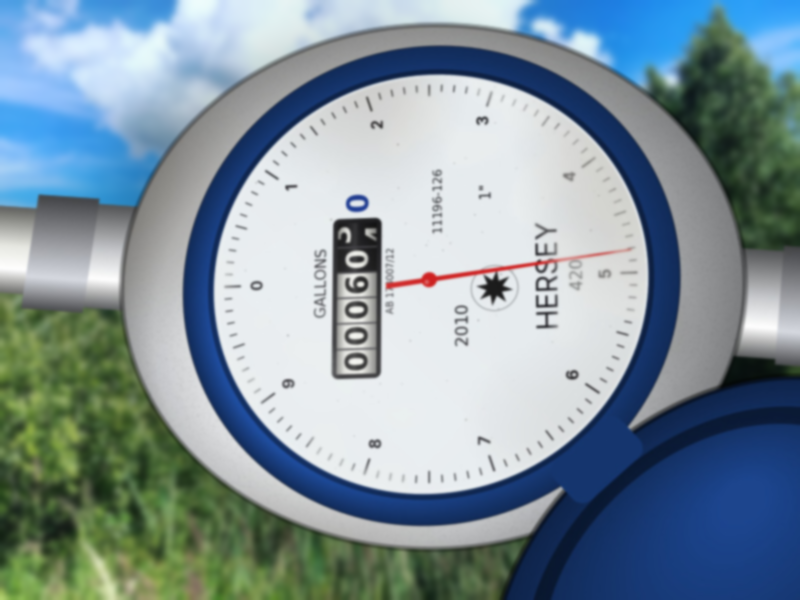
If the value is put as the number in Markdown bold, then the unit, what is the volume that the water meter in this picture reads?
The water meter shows **6034.8** gal
